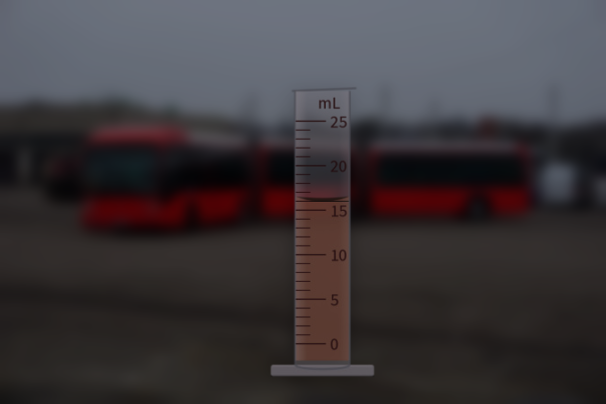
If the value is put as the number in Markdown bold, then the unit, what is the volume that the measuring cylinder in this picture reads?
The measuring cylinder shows **16** mL
